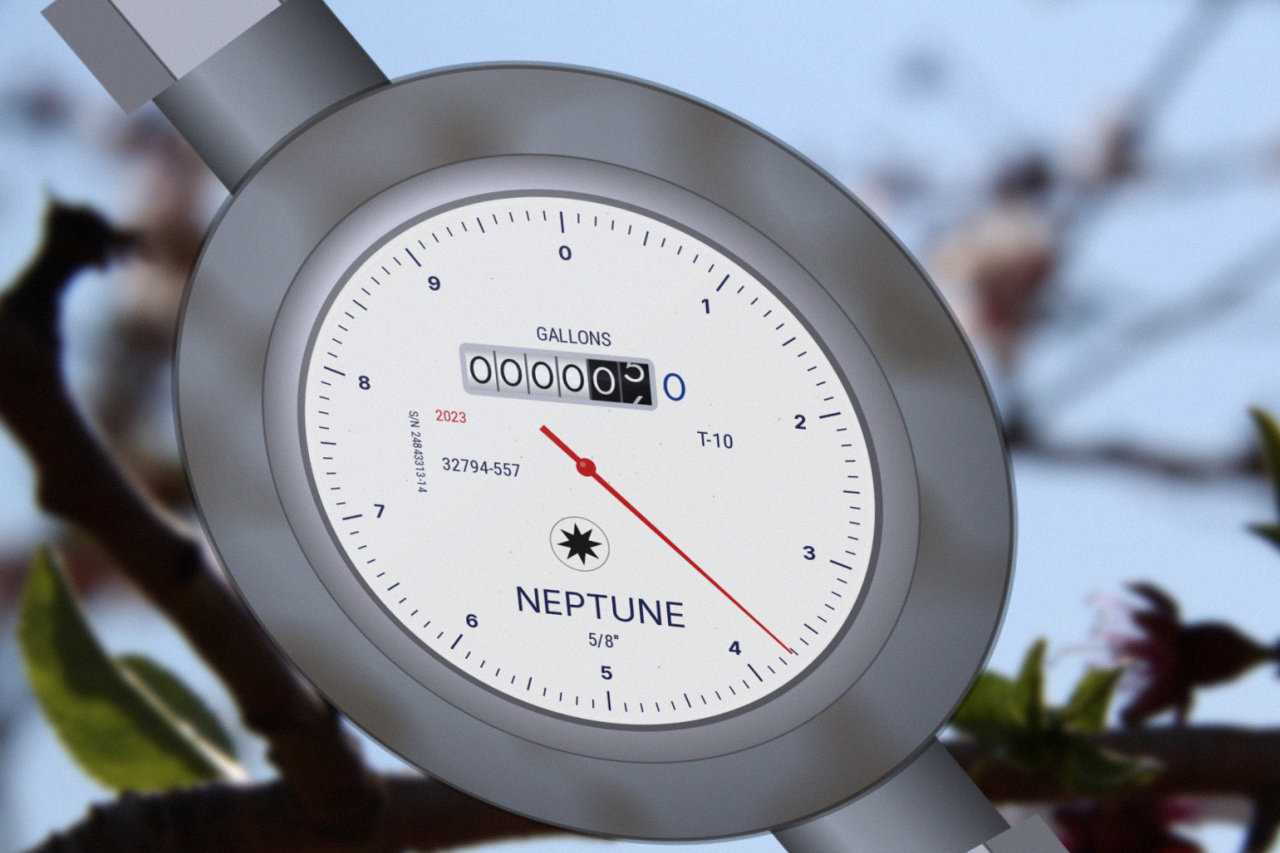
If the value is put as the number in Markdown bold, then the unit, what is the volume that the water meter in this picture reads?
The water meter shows **53.7** gal
